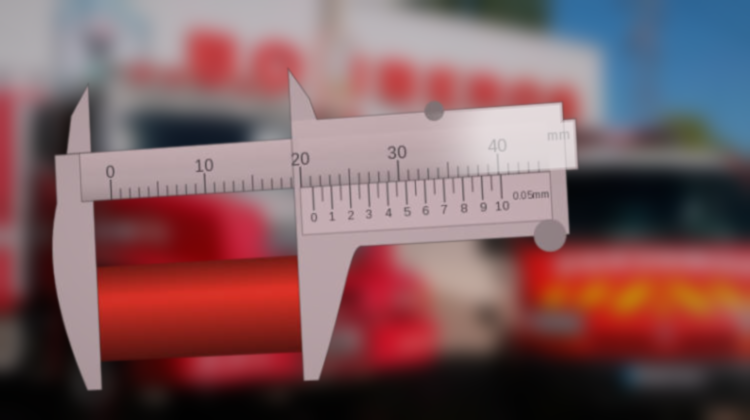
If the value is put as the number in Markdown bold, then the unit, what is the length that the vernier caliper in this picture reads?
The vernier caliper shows **21.2** mm
